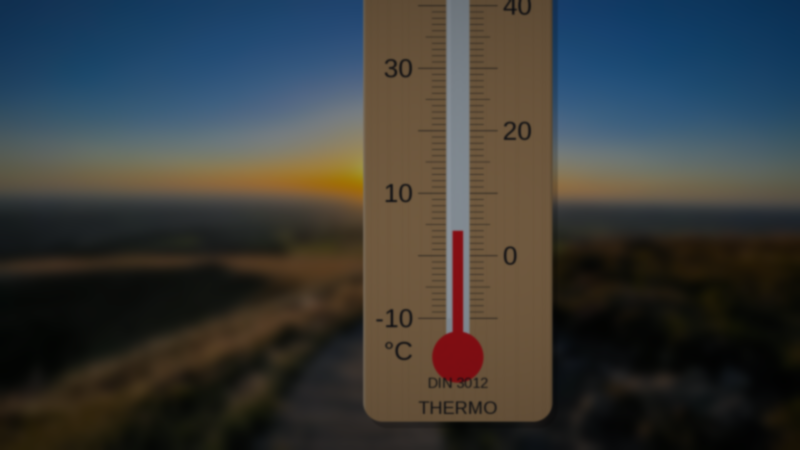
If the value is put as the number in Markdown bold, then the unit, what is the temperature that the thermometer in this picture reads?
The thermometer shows **4** °C
